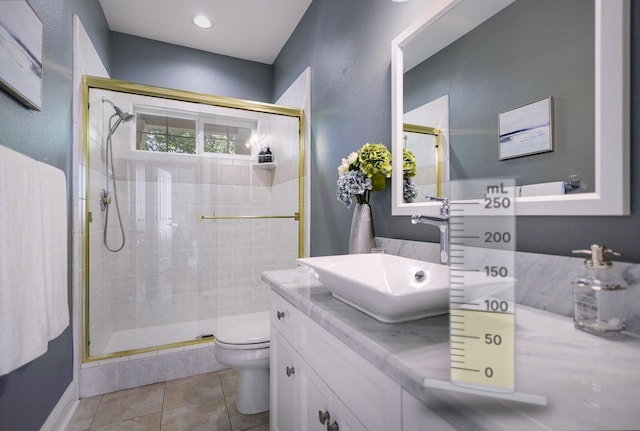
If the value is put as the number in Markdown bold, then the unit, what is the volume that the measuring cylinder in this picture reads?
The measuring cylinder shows **90** mL
